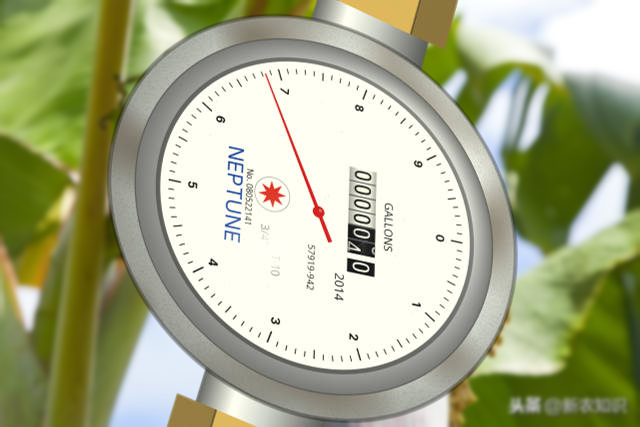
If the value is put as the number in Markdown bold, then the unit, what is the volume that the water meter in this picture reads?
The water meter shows **36.8** gal
